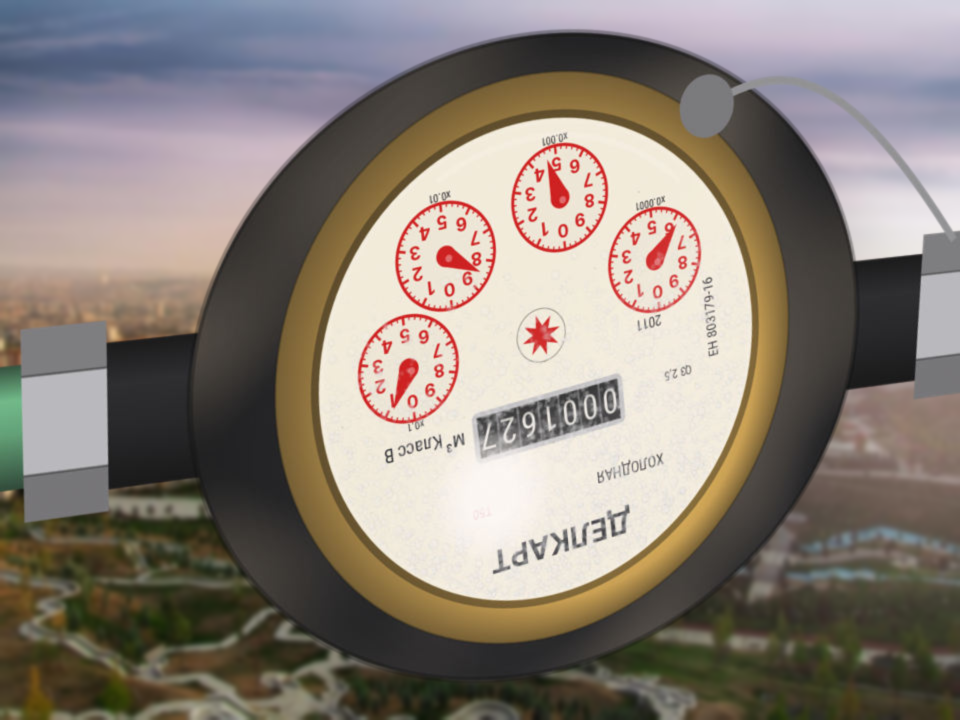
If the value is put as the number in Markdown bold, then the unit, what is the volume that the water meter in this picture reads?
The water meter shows **1627.0846** m³
